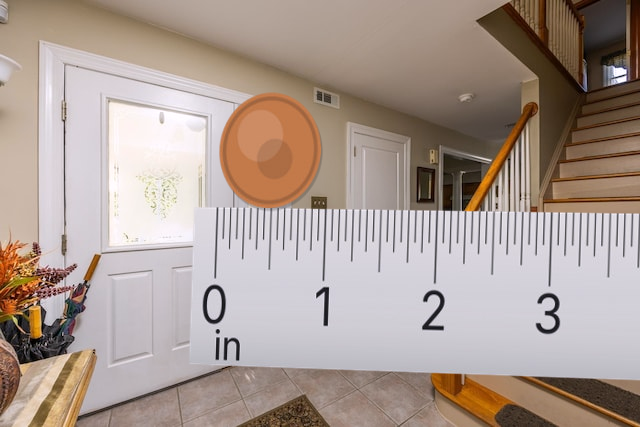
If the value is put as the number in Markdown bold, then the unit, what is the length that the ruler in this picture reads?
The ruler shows **0.9375** in
